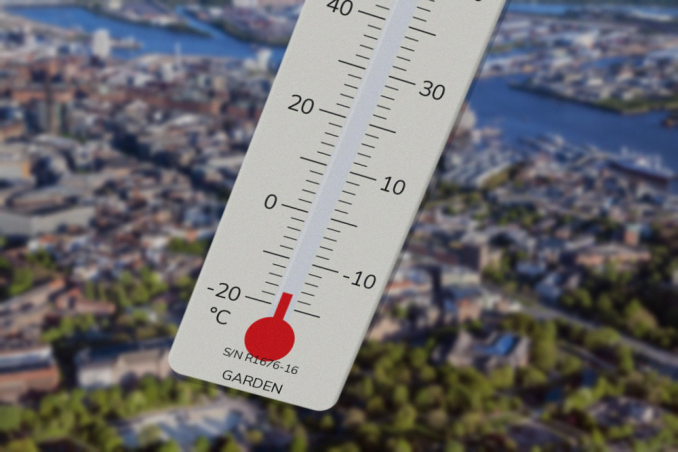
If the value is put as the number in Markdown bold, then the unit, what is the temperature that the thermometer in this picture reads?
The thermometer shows **-17** °C
